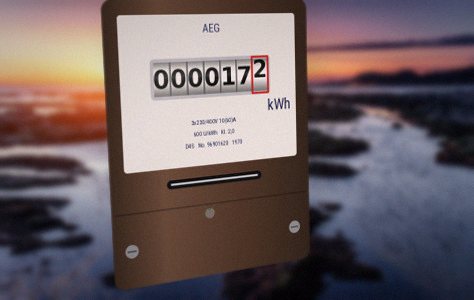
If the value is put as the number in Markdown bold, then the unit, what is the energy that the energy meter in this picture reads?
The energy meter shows **17.2** kWh
